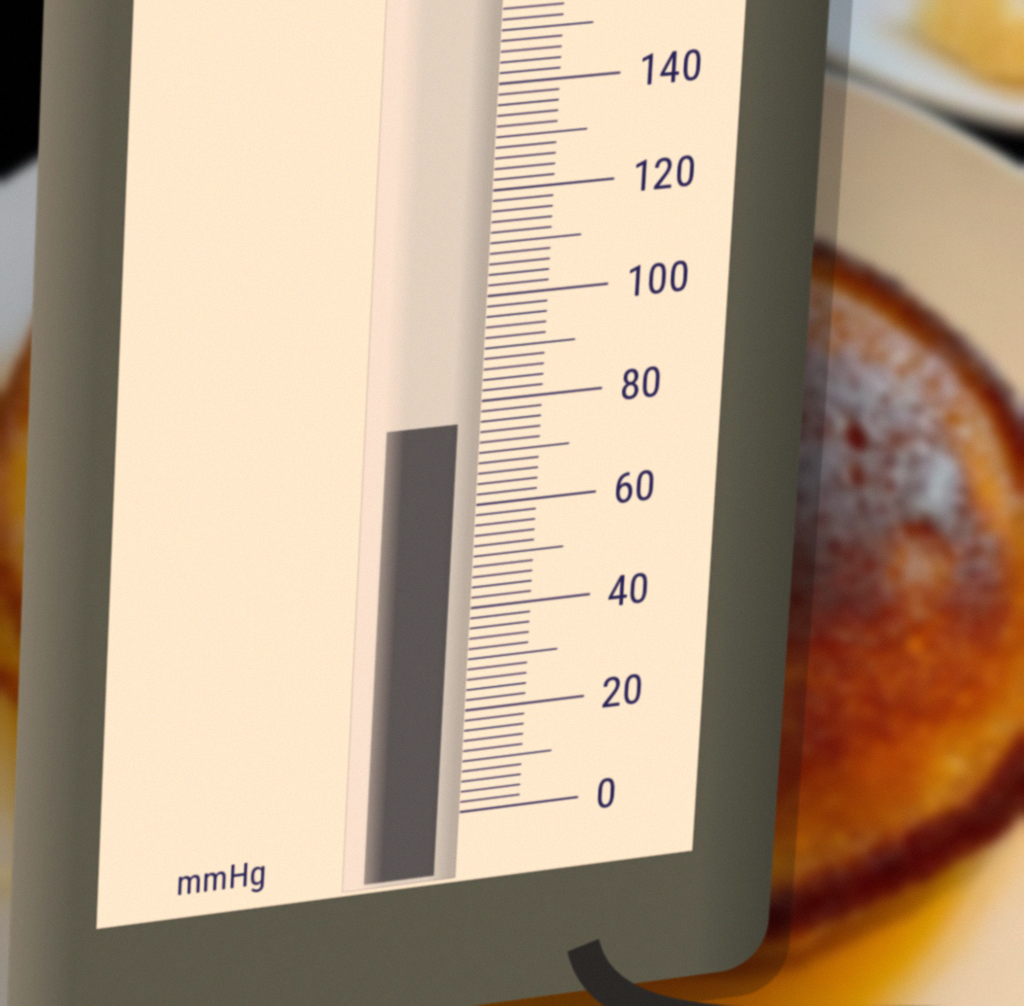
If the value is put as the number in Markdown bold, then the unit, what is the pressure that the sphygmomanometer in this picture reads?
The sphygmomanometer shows **76** mmHg
